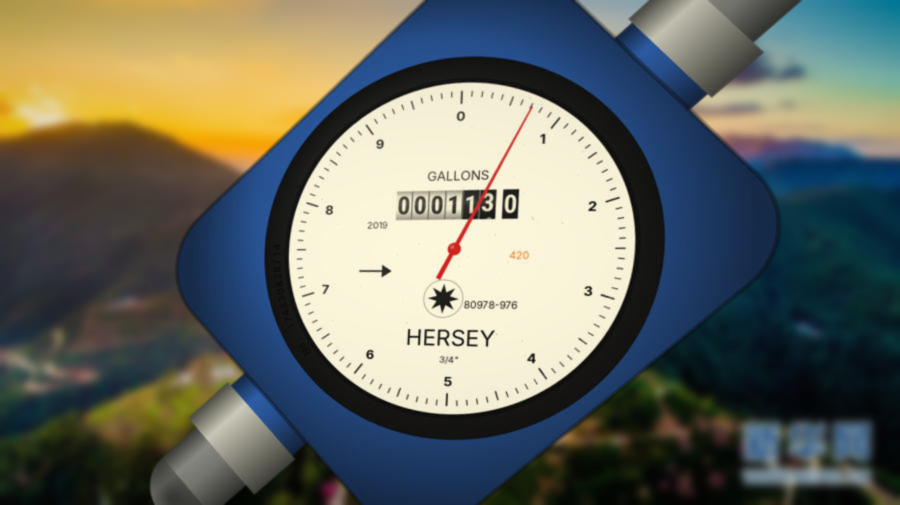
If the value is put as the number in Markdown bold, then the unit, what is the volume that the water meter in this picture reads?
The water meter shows **1130.7** gal
